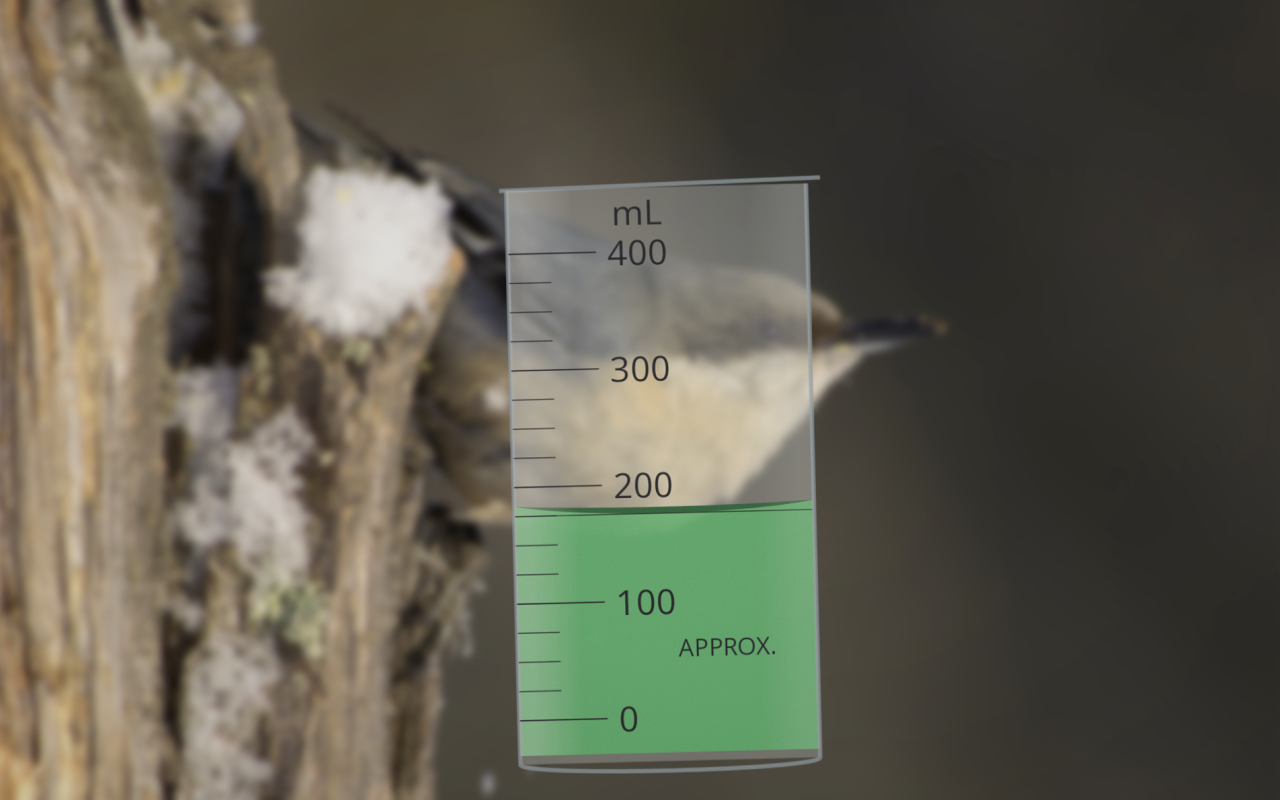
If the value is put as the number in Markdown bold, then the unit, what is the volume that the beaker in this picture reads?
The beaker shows **175** mL
